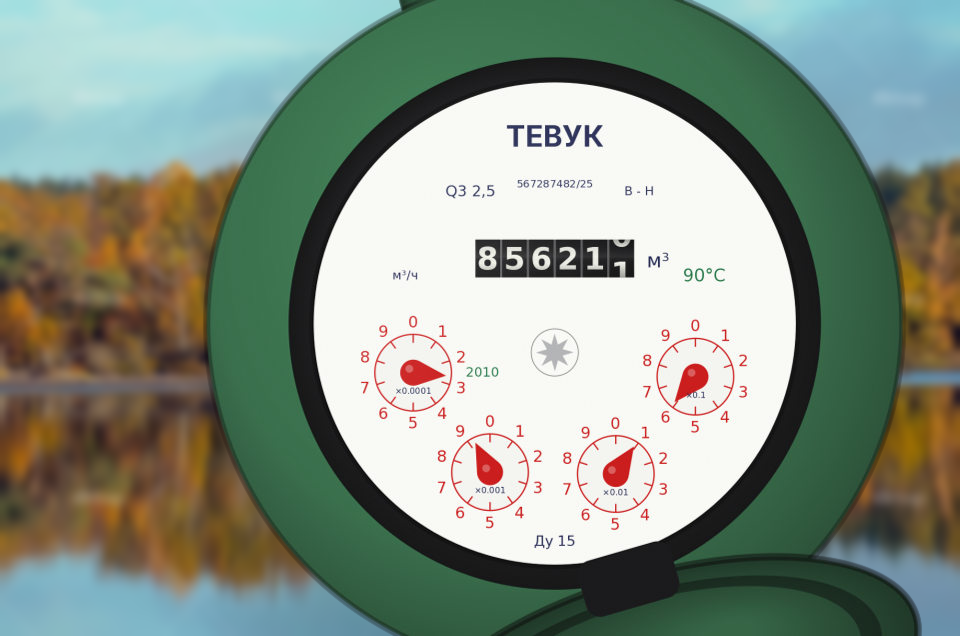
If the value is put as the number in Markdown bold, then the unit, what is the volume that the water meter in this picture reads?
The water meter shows **856210.6092** m³
